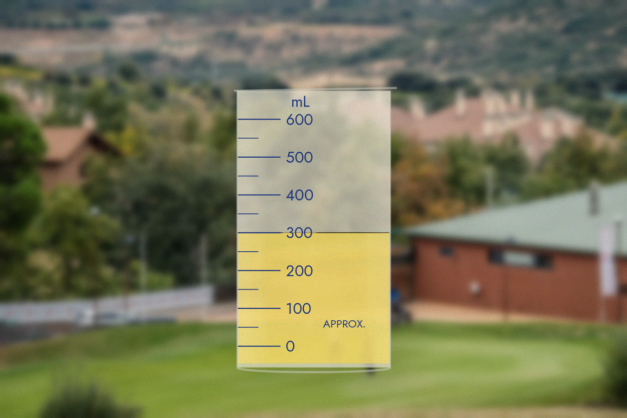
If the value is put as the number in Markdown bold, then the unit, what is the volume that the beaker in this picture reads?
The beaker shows **300** mL
